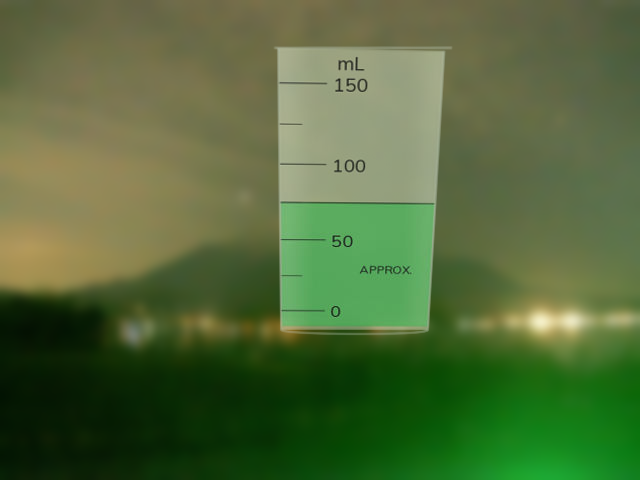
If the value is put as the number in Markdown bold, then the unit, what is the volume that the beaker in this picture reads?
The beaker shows **75** mL
